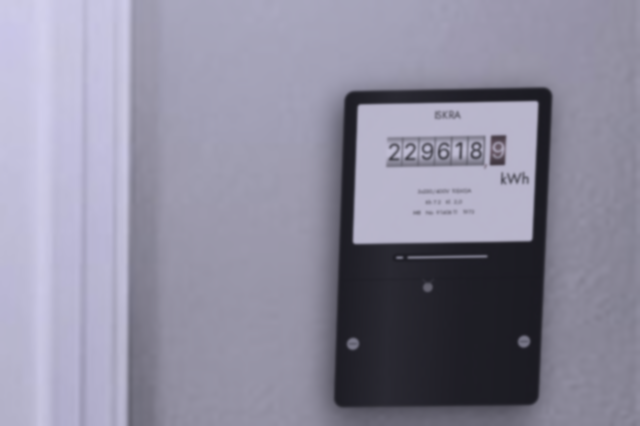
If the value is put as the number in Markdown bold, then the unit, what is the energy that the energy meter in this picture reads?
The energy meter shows **229618.9** kWh
